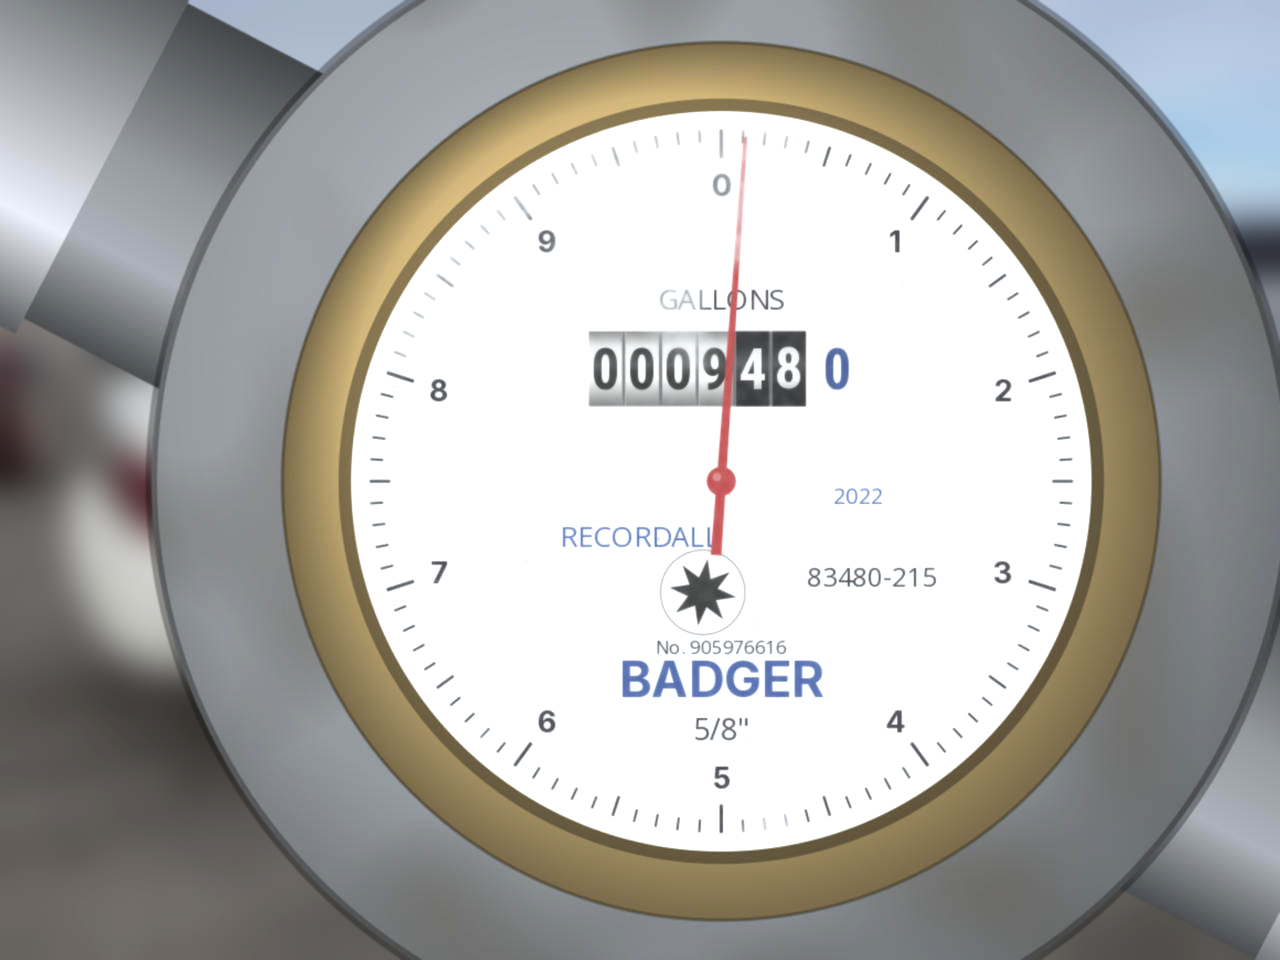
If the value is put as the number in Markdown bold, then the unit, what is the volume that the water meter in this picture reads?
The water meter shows **9480.1** gal
